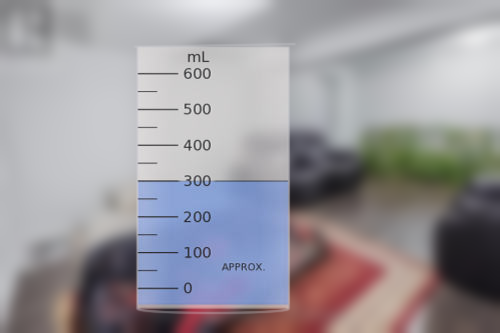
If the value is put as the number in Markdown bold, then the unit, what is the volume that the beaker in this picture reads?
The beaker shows **300** mL
